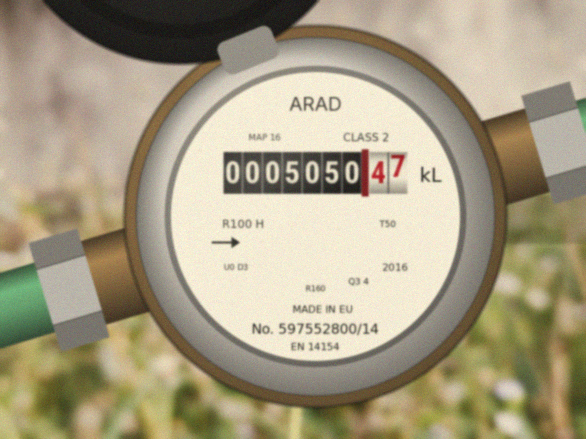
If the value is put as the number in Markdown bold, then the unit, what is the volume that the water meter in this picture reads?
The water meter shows **5050.47** kL
